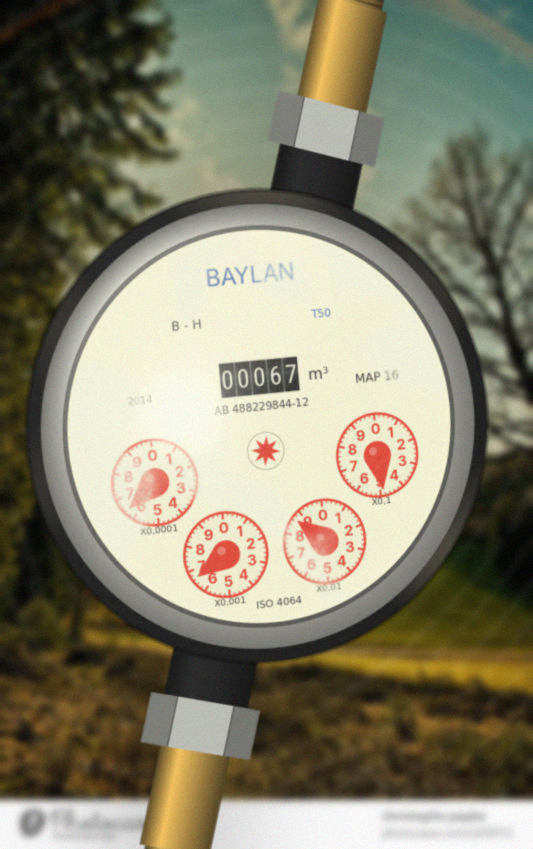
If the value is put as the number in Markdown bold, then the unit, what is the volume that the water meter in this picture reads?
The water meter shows **67.4866** m³
